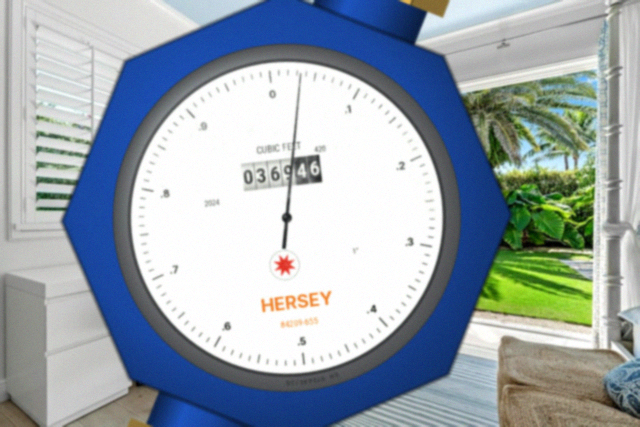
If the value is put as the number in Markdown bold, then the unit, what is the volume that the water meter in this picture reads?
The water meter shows **36946.03** ft³
